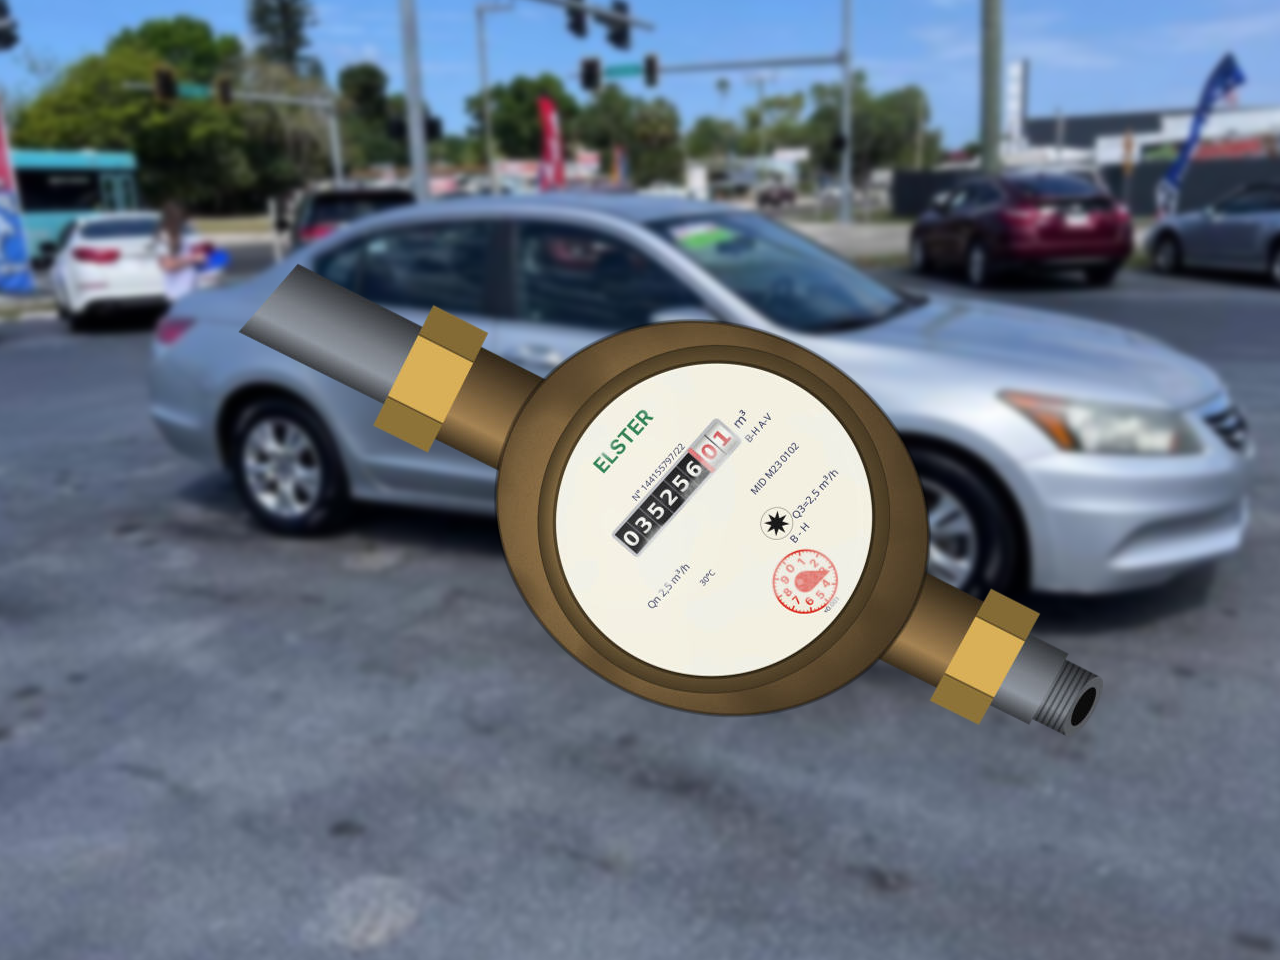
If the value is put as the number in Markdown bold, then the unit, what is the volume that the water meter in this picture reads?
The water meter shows **35256.013** m³
